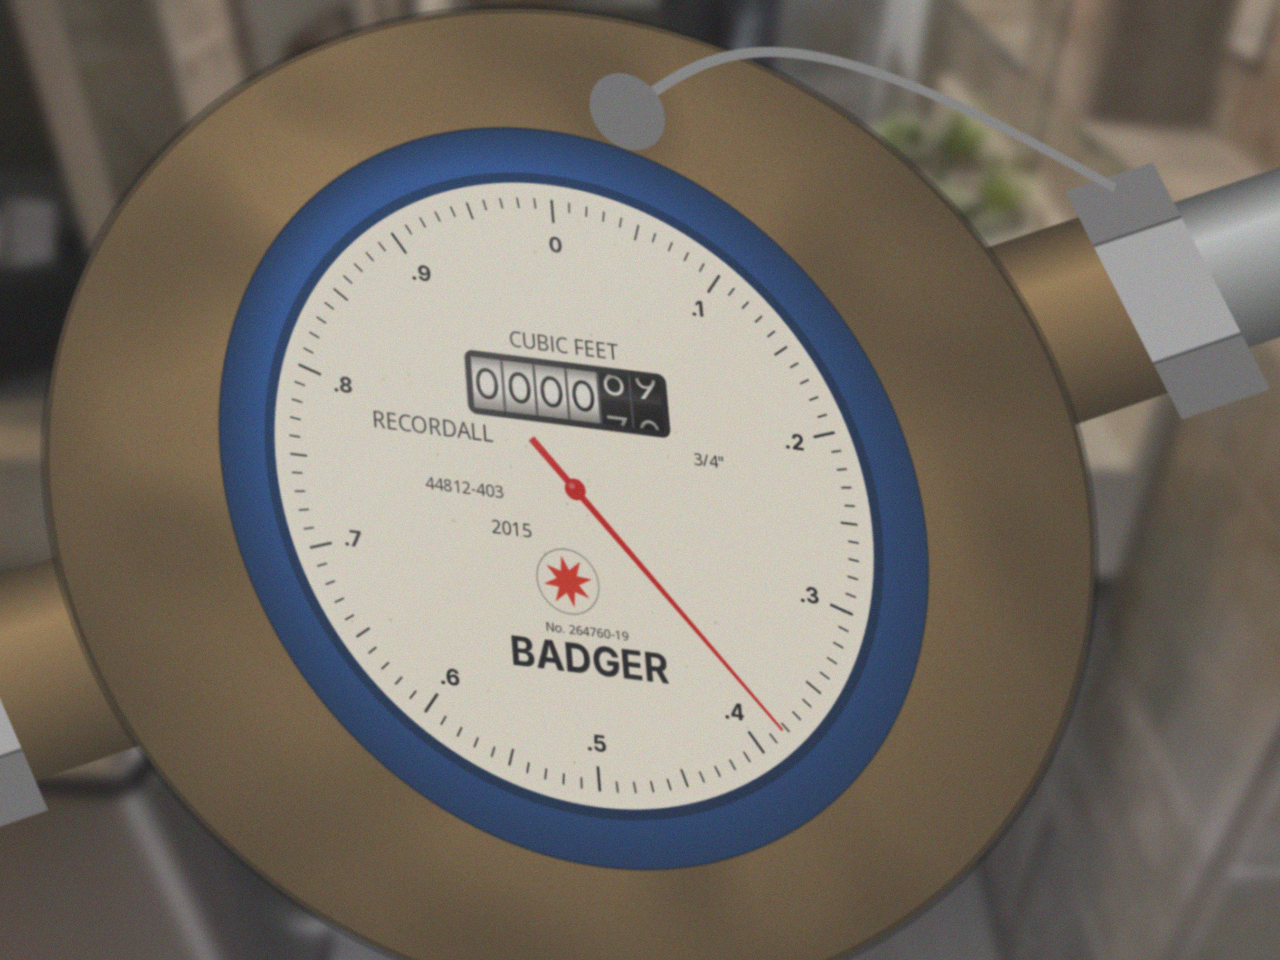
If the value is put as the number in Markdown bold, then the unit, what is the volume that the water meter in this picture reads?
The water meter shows **69.38** ft³
